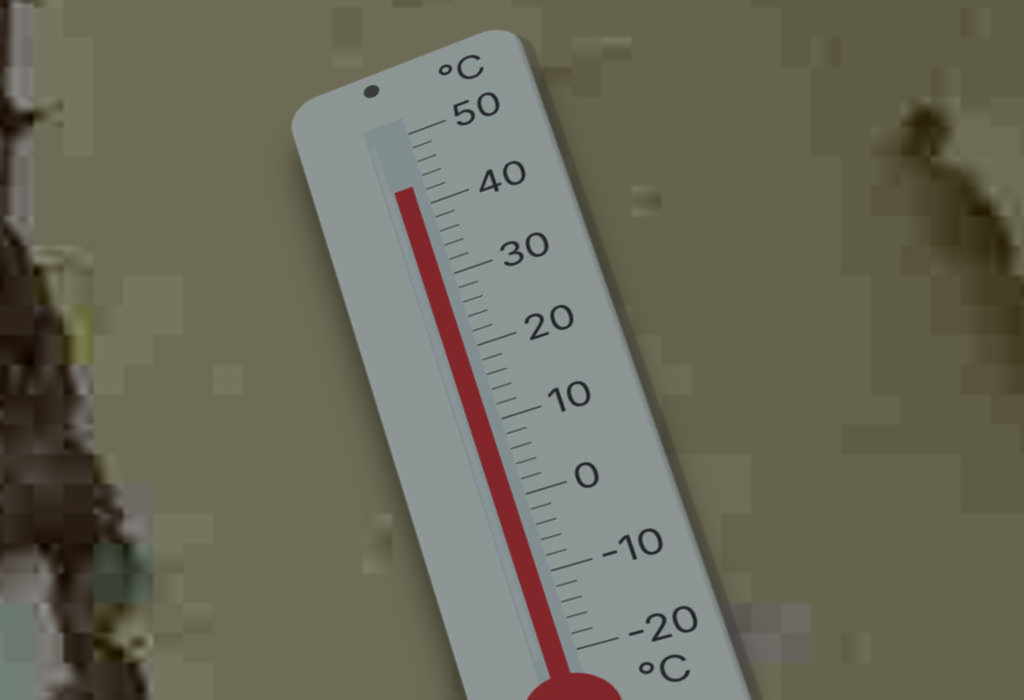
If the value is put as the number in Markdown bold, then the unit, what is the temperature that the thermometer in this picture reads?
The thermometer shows **43** °C
